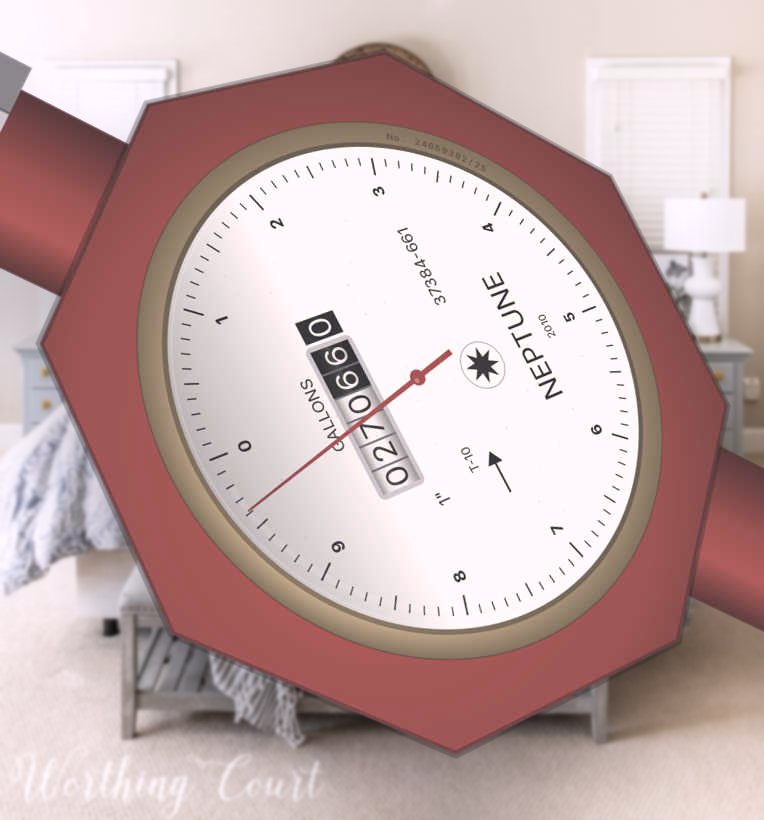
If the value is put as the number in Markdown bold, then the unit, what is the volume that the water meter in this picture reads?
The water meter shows **270659.6** gal
